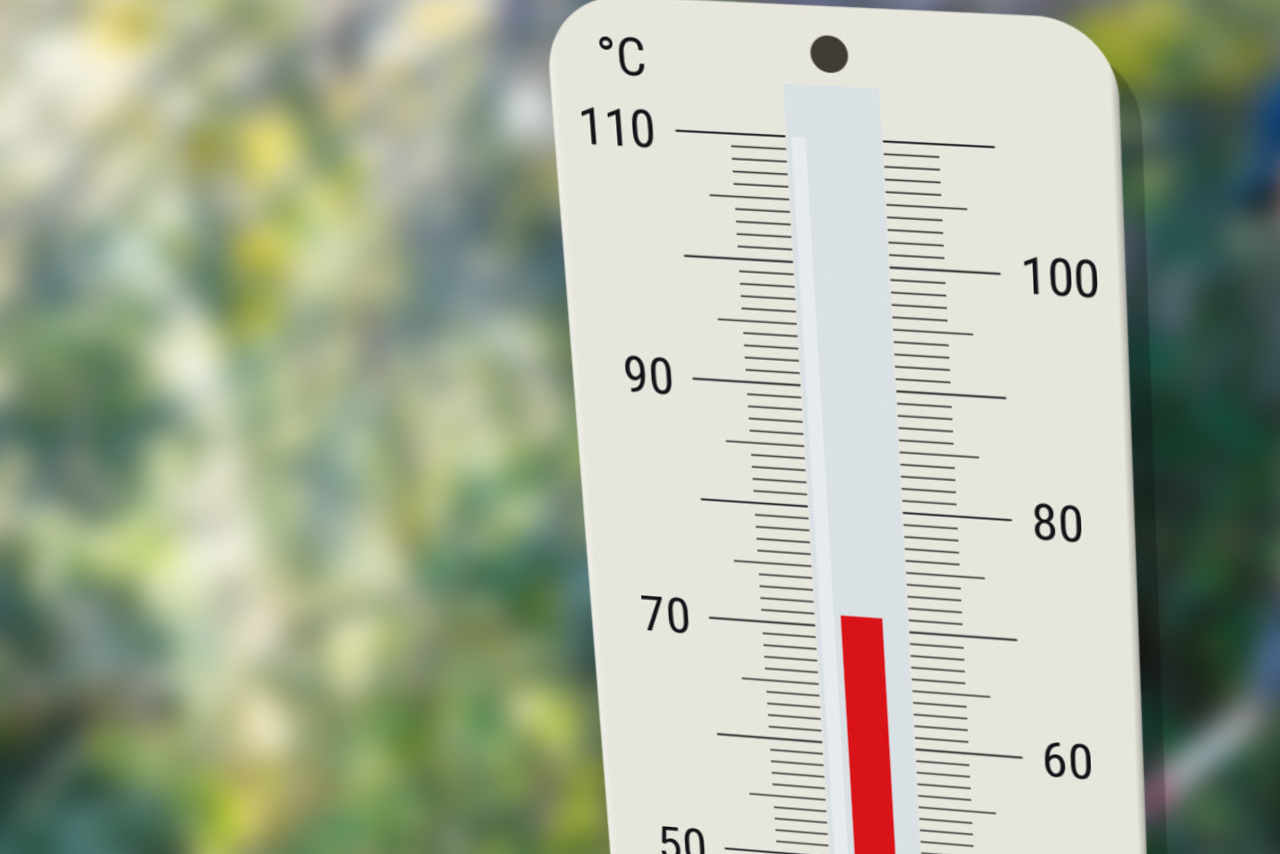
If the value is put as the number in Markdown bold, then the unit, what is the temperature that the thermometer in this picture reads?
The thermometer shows **71** °C
